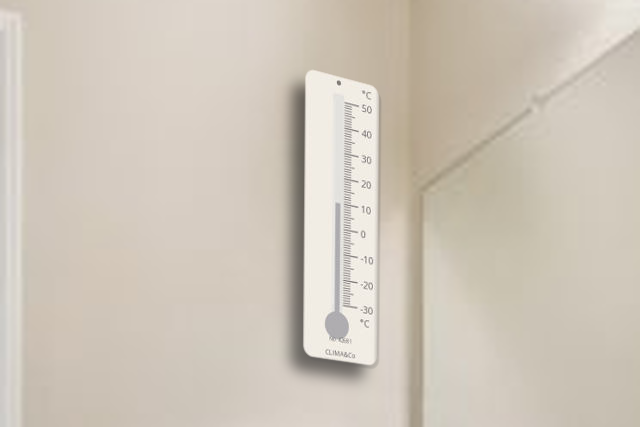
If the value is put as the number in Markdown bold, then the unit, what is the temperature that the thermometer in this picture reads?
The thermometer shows **10** °C
